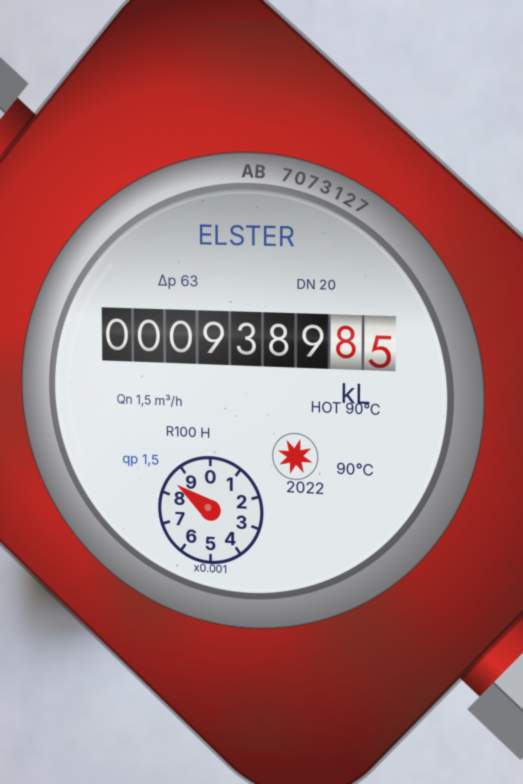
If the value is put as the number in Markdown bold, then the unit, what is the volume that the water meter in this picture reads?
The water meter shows **9389.848** kL
